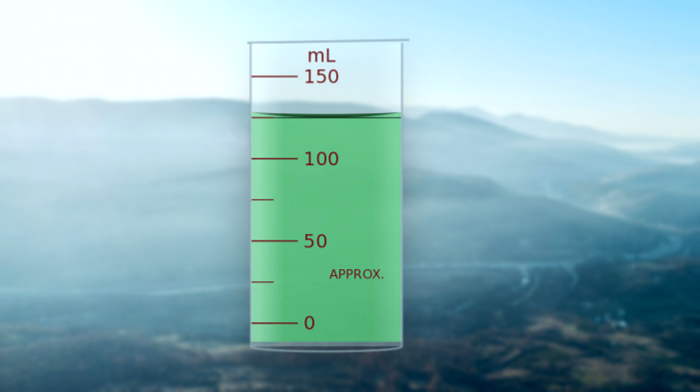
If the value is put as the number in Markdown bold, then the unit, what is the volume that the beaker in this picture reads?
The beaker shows **125** mL
